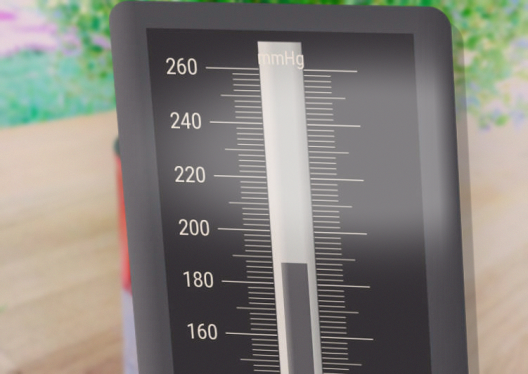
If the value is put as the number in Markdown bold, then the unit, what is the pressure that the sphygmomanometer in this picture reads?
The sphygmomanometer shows **188** mmHg
